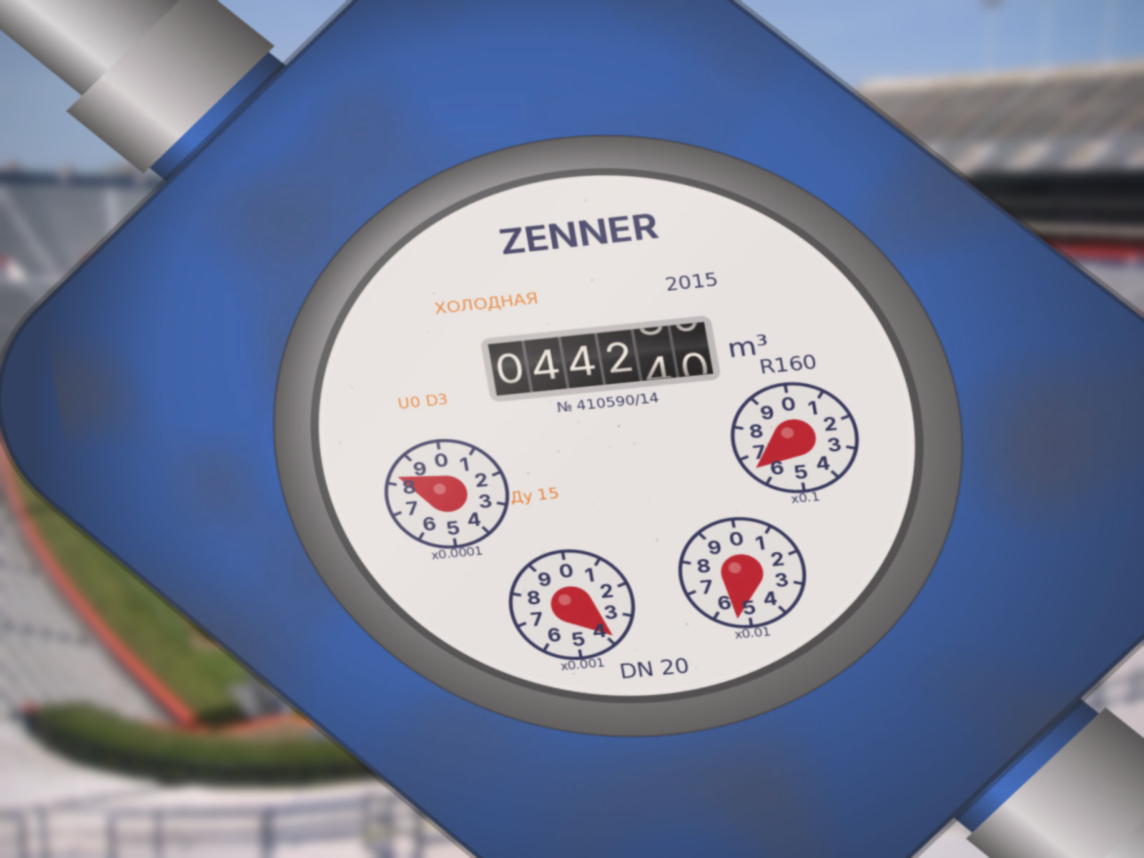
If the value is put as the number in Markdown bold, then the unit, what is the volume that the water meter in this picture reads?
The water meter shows **44239.6538** m³
